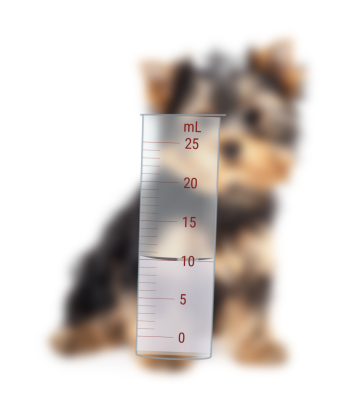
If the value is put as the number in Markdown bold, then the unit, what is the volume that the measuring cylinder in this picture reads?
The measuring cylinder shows **10** mL
